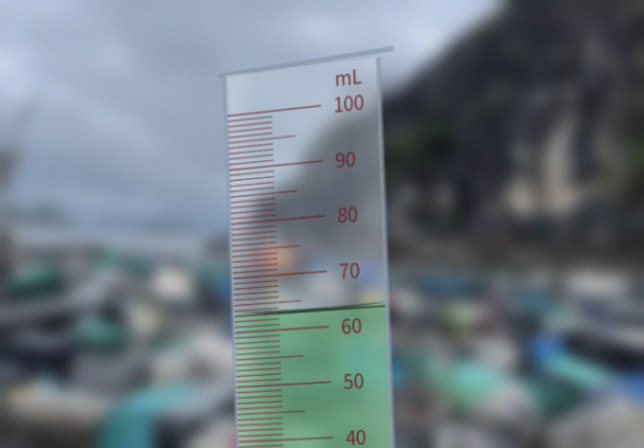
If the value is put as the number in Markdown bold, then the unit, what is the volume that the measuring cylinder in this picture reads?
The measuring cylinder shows **63** mL
